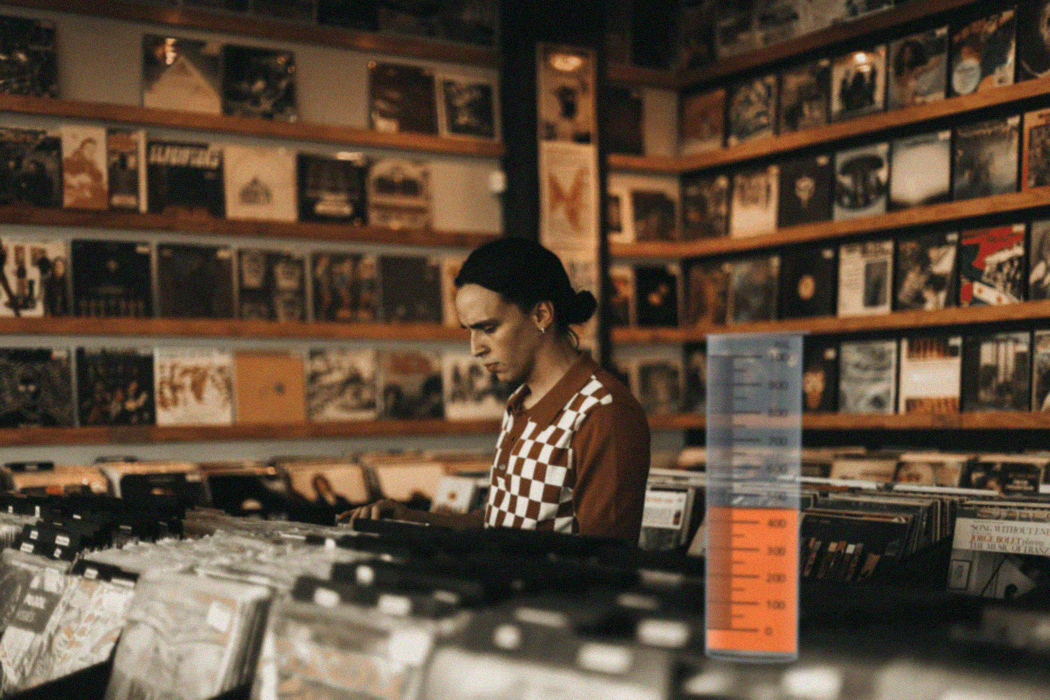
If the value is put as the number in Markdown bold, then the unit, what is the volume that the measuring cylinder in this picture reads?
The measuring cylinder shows **450** mL
